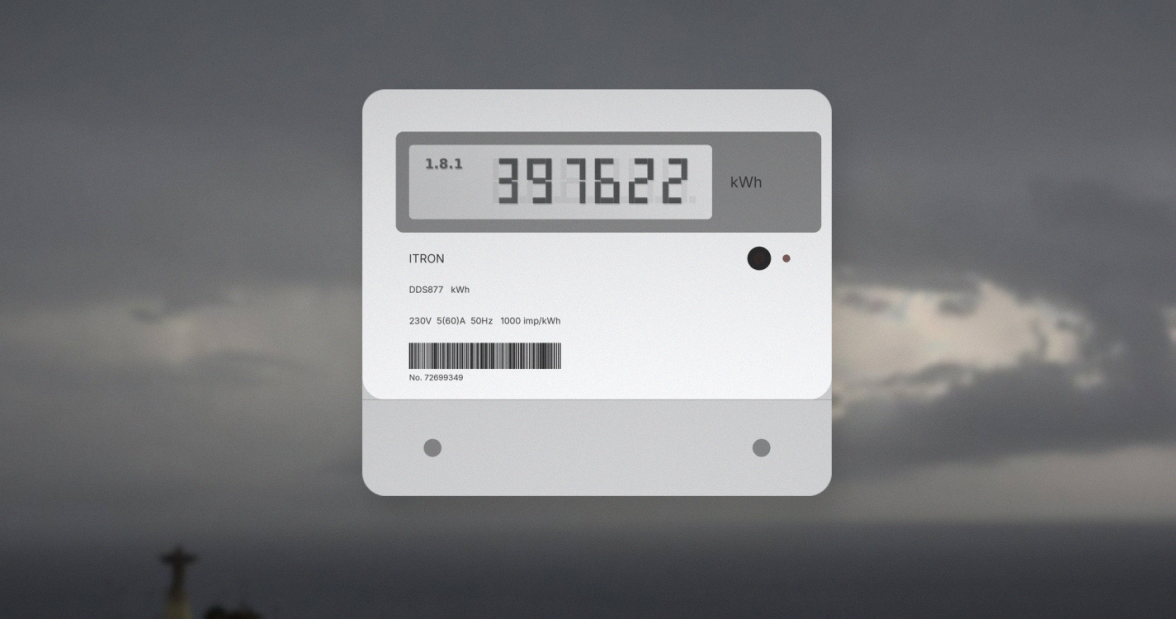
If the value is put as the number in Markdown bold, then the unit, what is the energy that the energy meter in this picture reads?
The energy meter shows **397622** kWh
